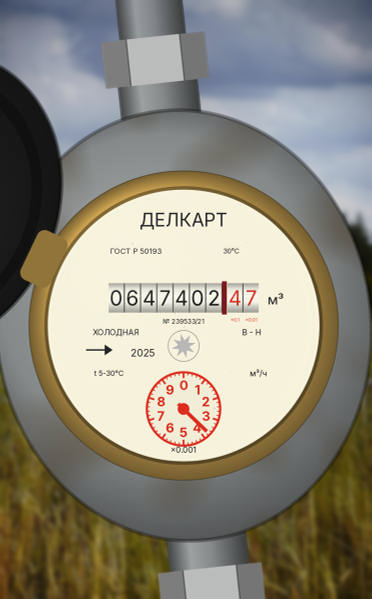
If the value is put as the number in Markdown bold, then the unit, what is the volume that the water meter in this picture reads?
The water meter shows **647402.473** m³
